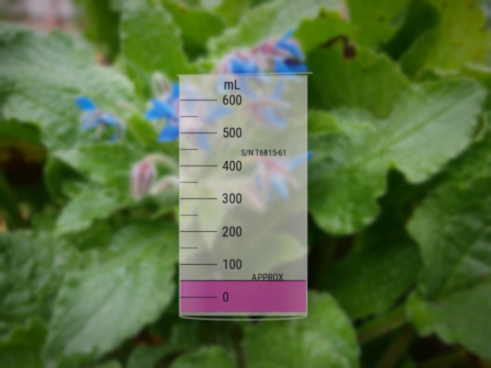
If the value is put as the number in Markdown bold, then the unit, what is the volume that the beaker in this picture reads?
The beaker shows **50** mL
